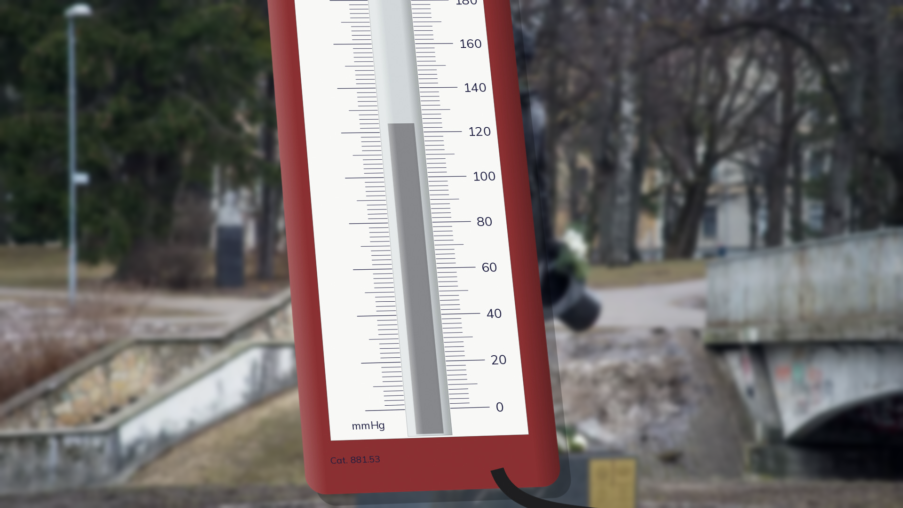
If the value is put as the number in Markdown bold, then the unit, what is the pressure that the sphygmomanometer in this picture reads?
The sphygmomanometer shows **124** mmHg
